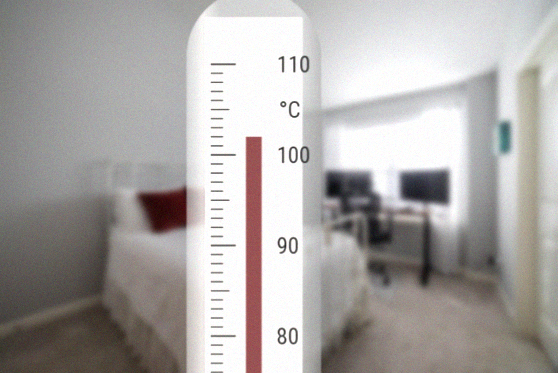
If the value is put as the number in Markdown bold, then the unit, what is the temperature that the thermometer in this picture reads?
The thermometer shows **102** °C
